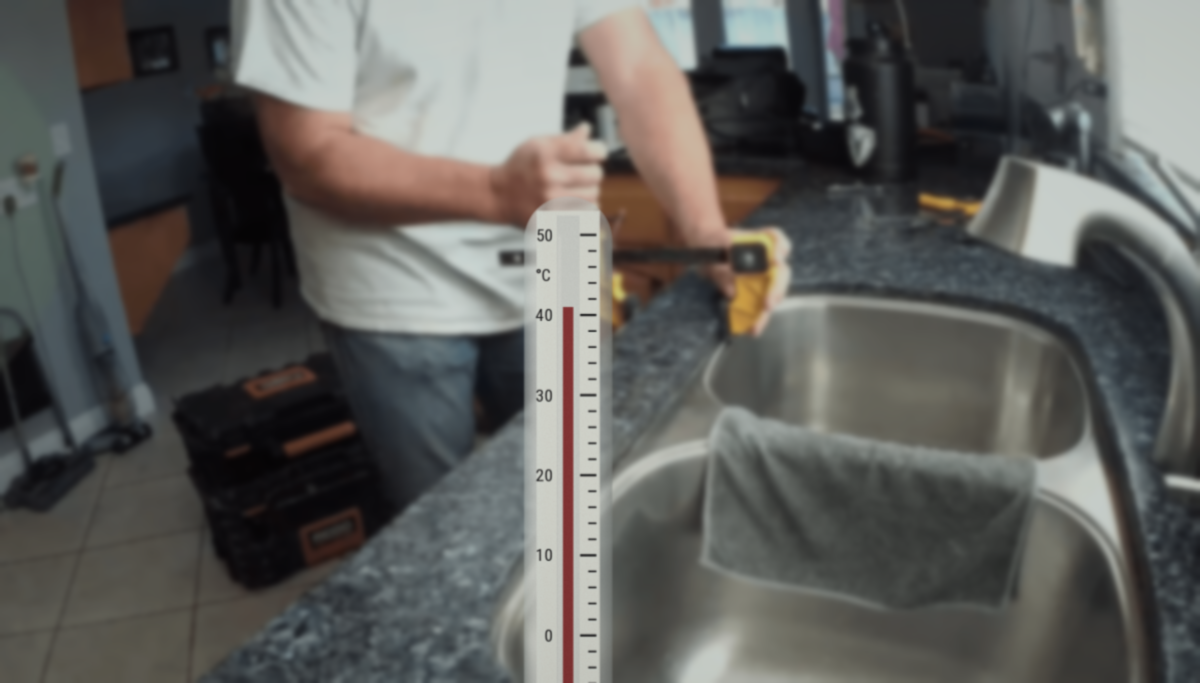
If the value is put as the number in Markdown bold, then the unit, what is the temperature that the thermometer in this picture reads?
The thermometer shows **41** °C
